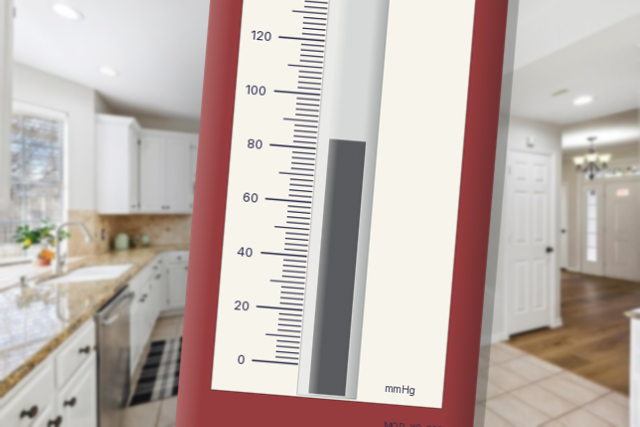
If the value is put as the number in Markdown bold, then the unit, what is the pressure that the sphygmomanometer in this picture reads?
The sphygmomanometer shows **84** mmHg
